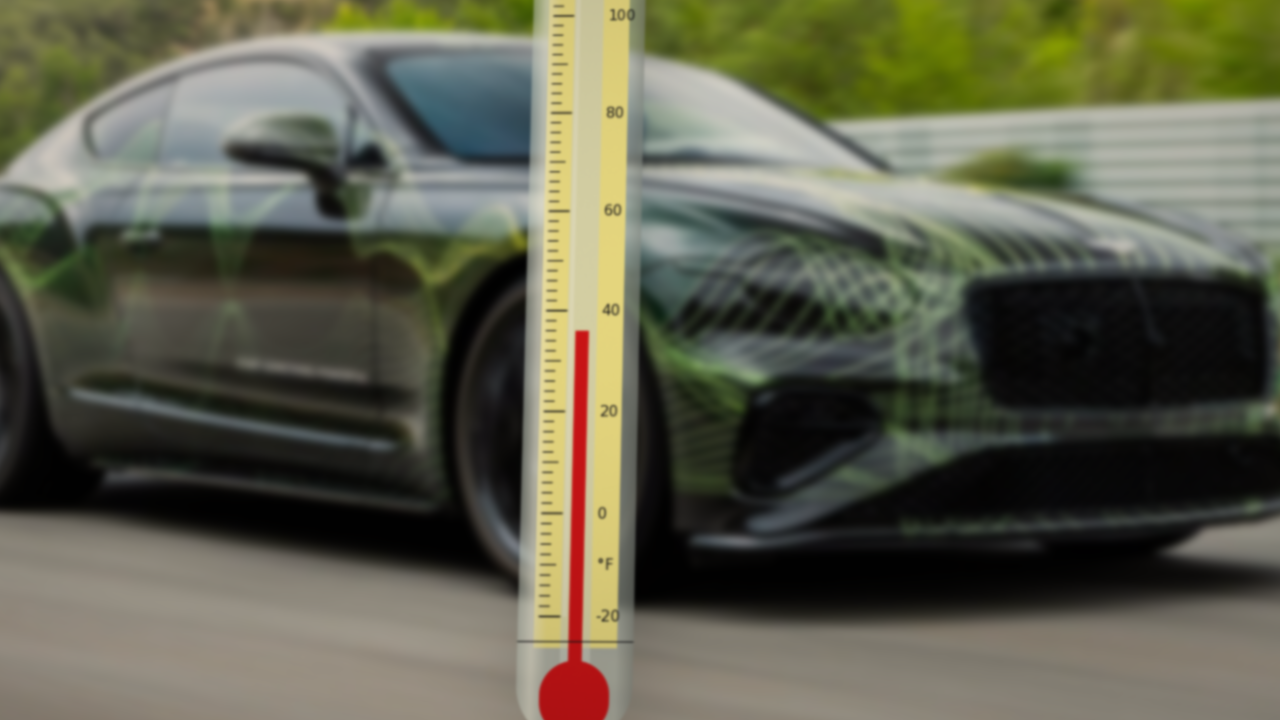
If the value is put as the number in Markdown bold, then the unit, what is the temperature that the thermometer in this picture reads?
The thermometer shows **36** °F
